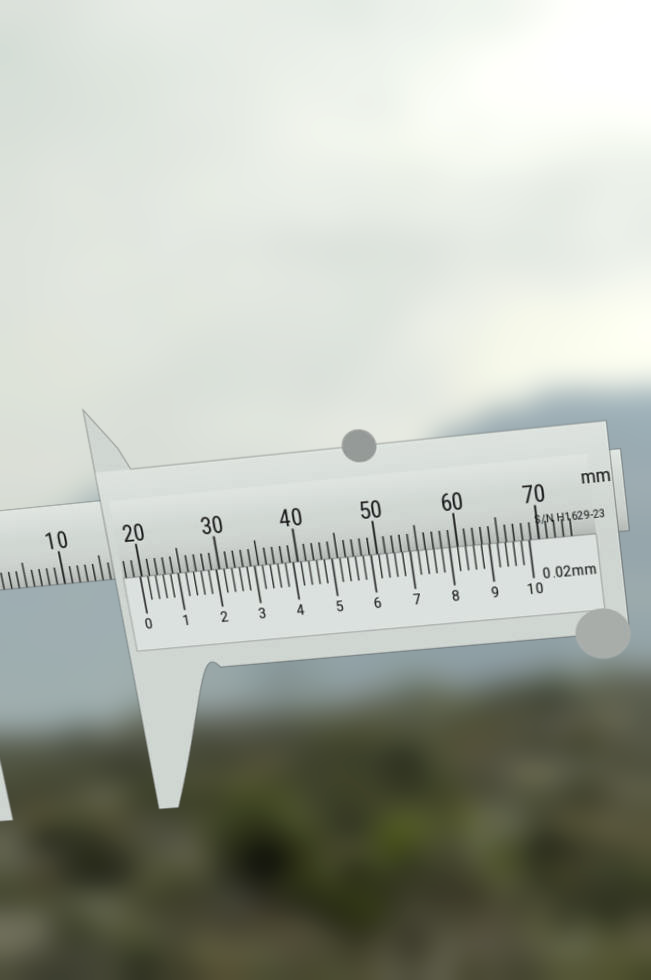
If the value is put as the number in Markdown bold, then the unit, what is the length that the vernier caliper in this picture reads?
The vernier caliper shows **19.8** mm
